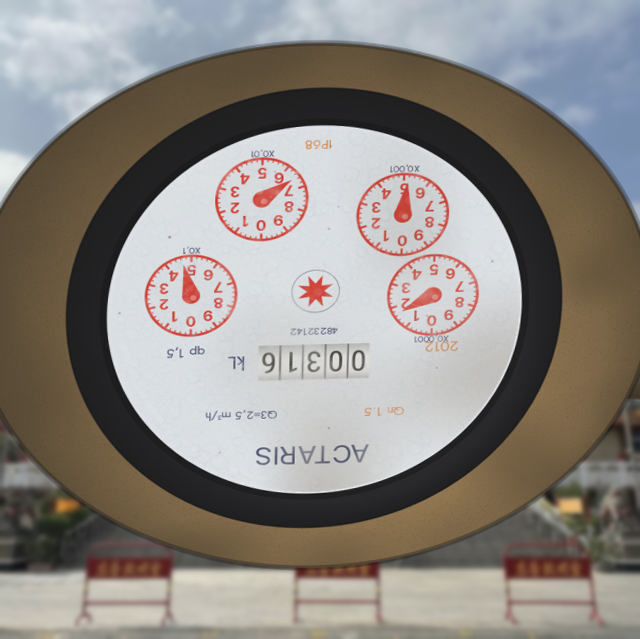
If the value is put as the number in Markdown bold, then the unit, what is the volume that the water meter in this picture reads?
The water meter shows **316.4651** kL
